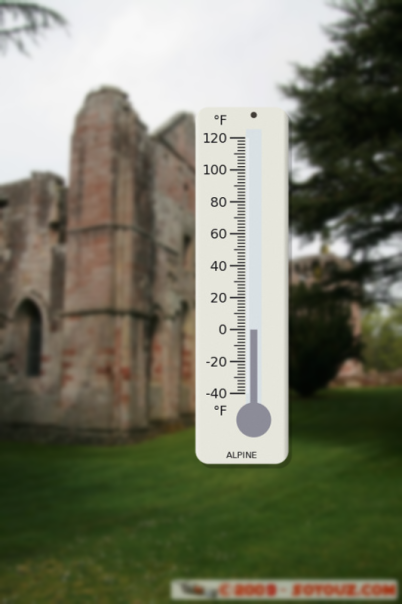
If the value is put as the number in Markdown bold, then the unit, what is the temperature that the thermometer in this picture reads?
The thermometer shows **0** °F
